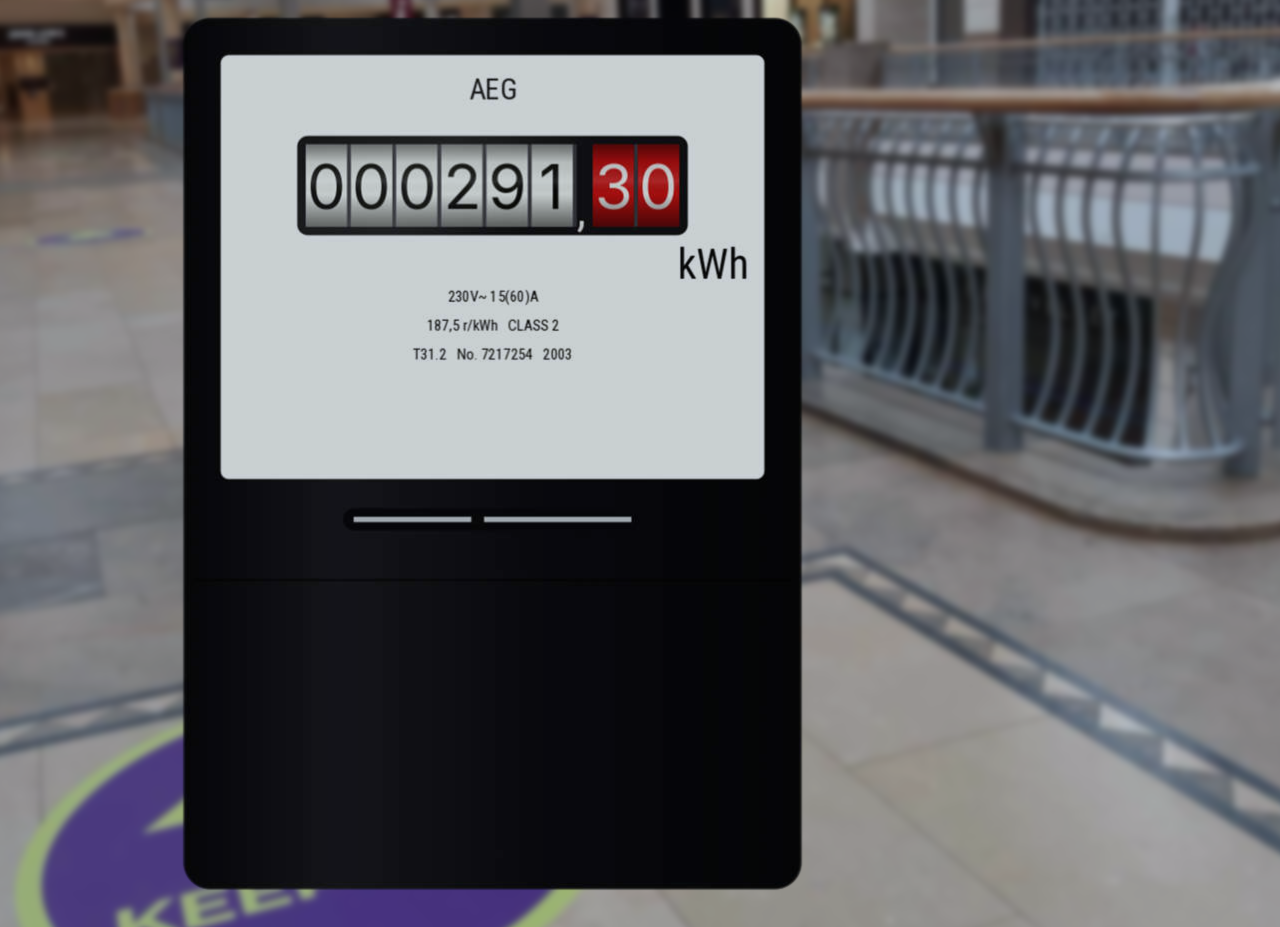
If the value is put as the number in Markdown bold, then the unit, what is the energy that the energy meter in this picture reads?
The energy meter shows **291.30** kWh
